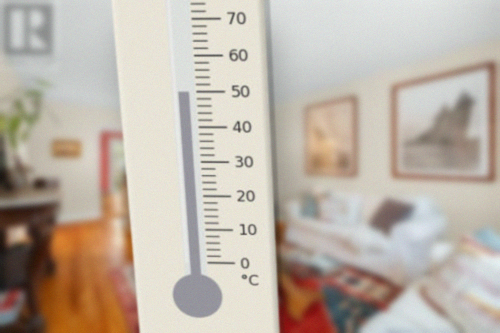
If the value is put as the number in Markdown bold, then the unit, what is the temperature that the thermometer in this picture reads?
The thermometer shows **50** °C
